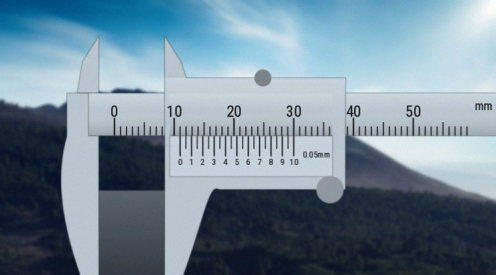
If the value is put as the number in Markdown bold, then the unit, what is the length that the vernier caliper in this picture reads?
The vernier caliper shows **11.0** mm
